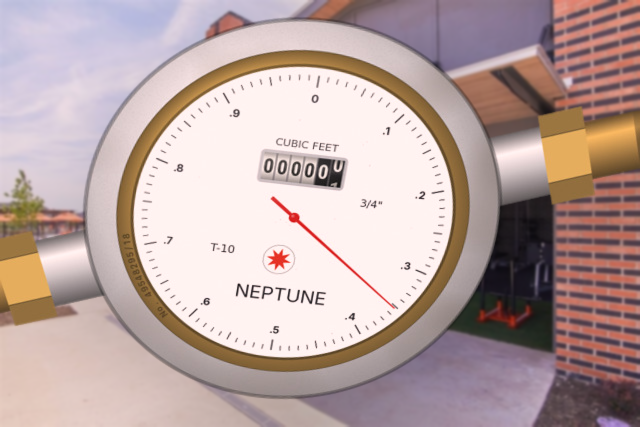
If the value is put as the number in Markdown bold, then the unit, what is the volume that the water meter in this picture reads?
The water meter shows **0.35** ft³
